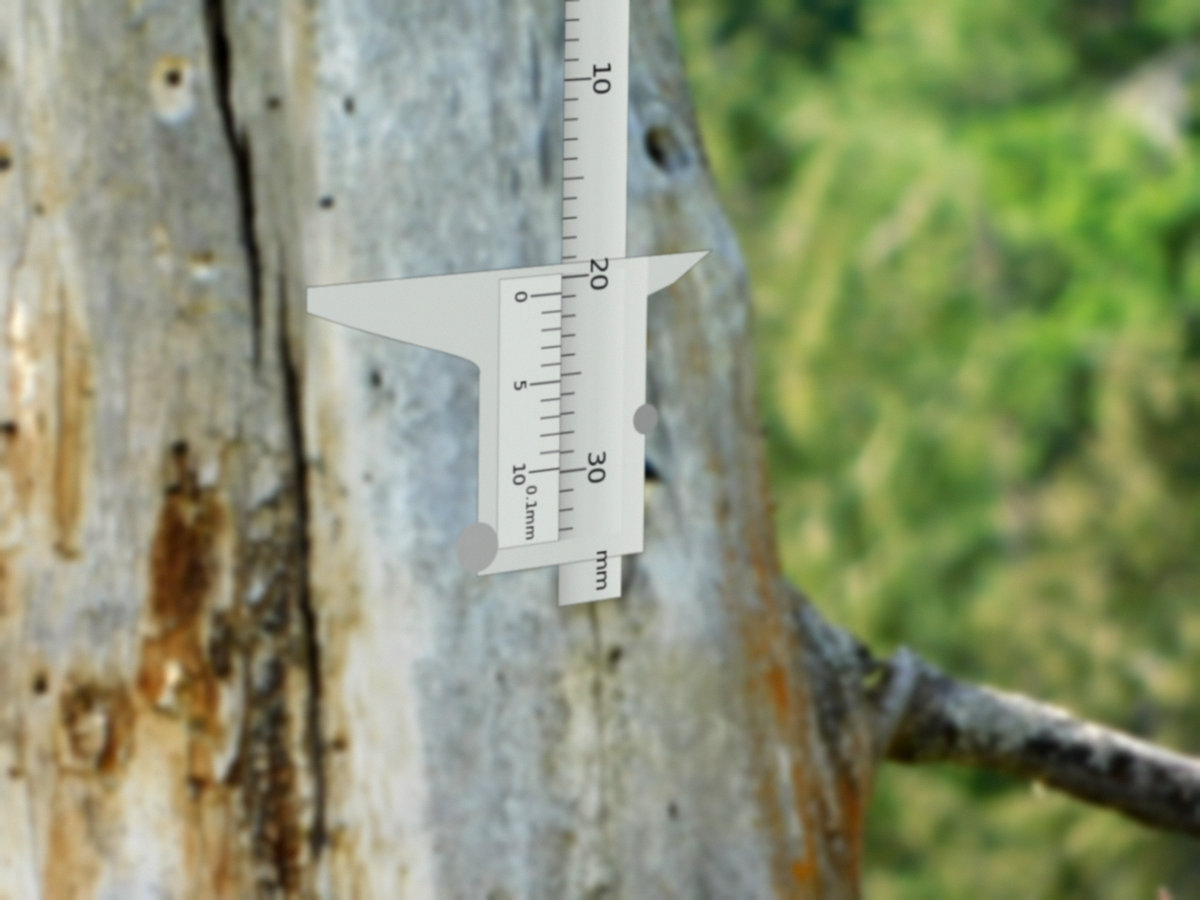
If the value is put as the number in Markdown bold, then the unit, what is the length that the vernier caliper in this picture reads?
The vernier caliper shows **20.8** mm
